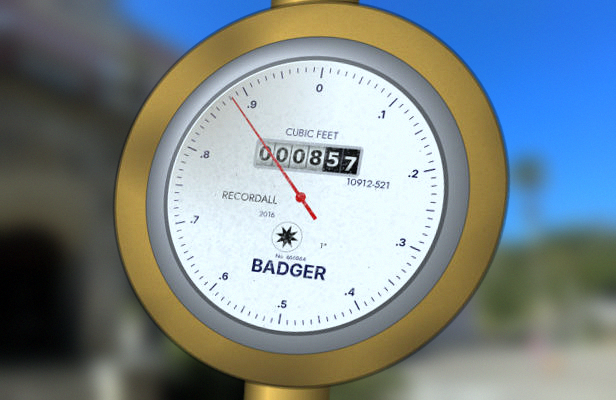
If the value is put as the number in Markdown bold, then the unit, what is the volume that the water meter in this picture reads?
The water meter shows **856.88** ft³
